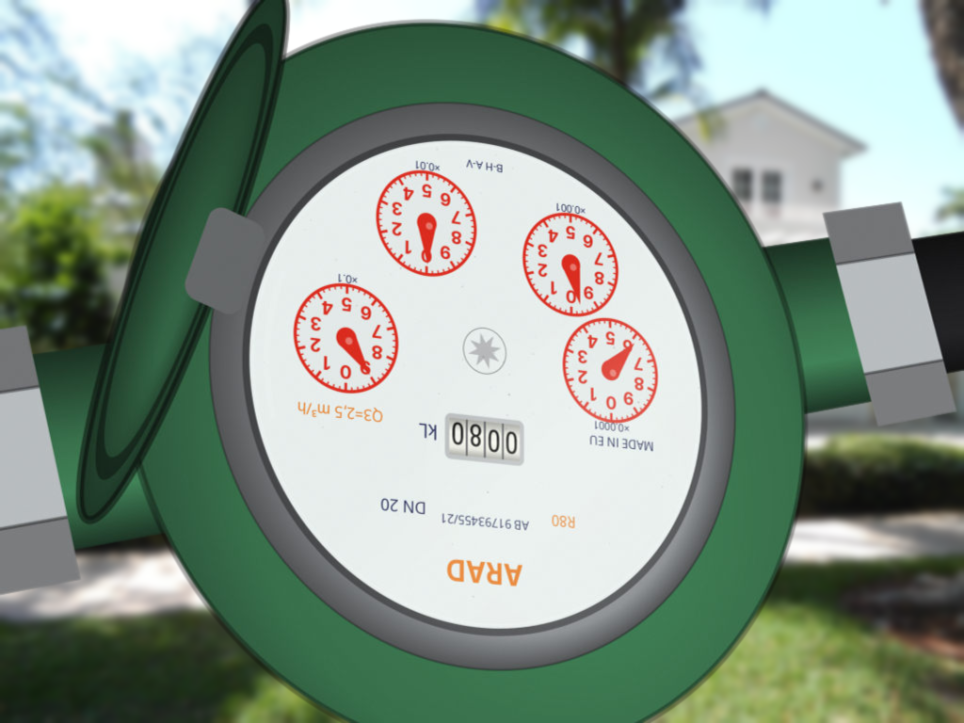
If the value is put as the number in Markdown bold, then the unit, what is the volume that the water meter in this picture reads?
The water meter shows **79.8996** kL
